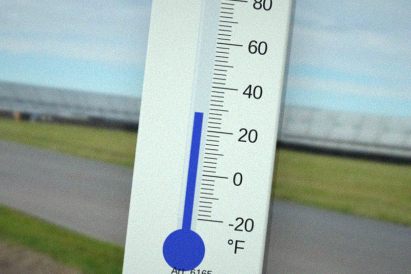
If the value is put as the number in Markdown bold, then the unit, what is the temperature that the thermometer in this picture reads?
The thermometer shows **28** °F
